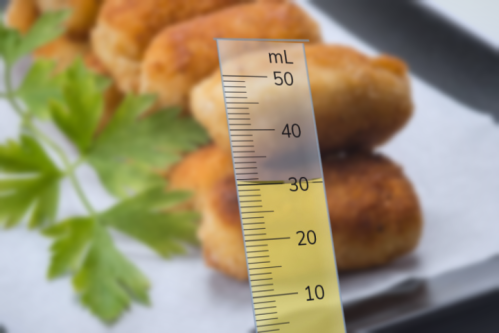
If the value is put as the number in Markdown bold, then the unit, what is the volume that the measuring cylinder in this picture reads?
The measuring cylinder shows **30** mL
